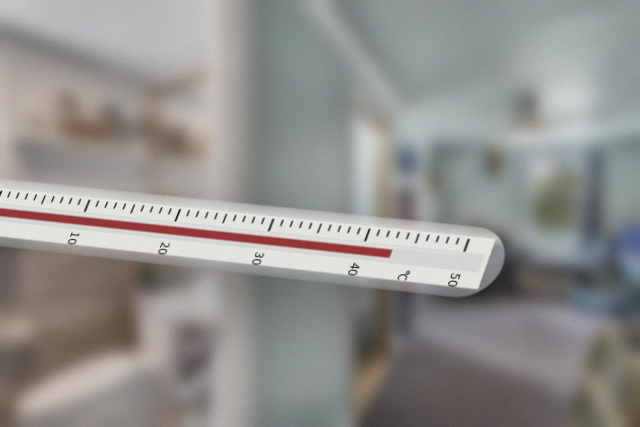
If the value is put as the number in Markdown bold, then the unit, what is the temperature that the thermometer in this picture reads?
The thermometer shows **43** °C
